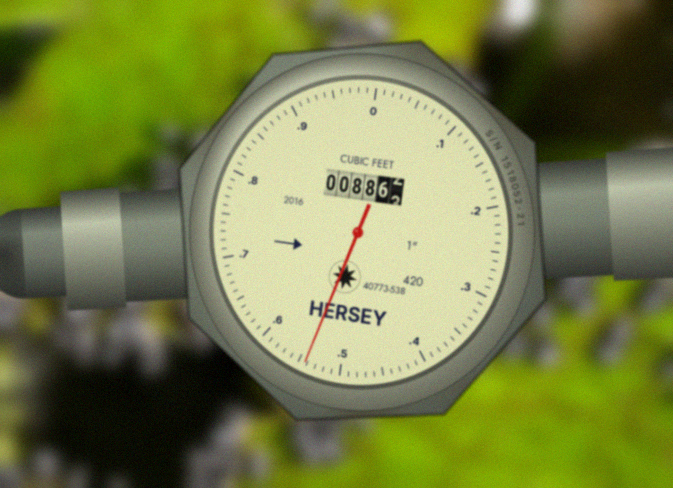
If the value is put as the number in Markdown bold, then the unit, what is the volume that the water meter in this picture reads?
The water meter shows **8862.54** ft³
